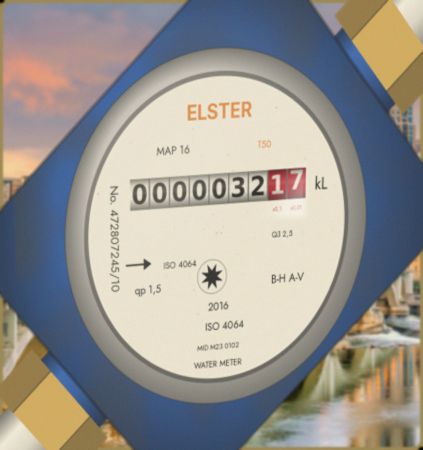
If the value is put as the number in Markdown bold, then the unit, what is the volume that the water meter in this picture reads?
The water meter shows **32.17** kL
